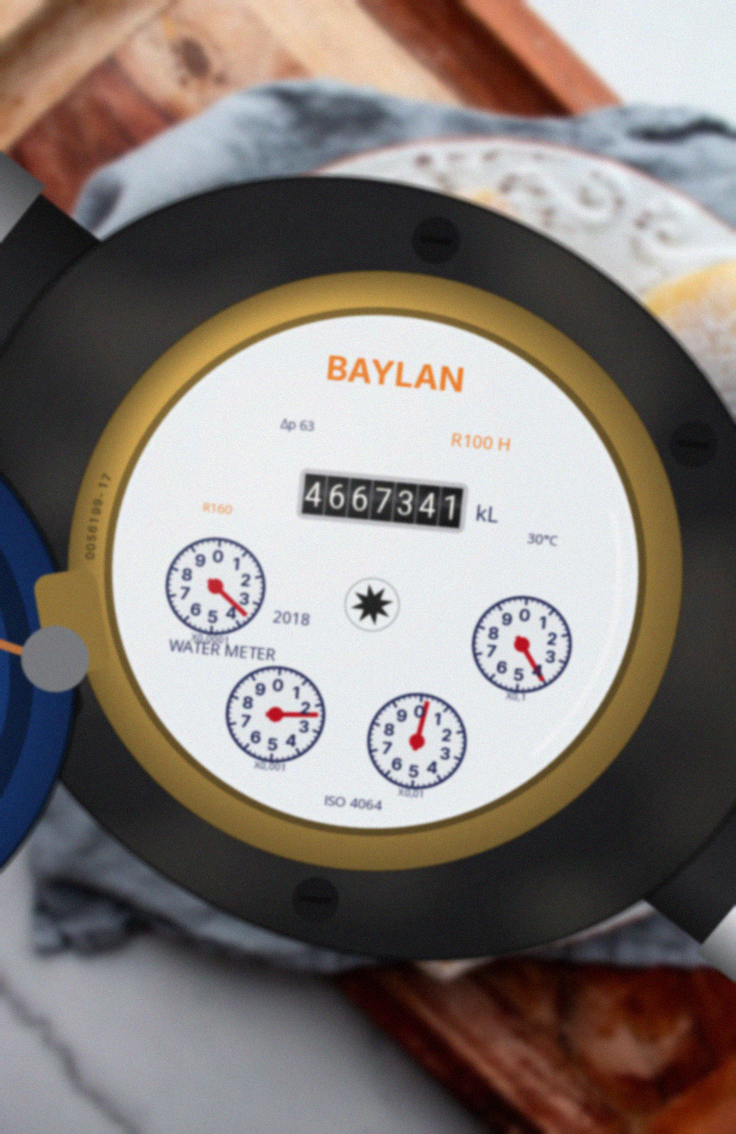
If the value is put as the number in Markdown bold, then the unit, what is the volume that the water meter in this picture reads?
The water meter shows **4667341.4023** kL
